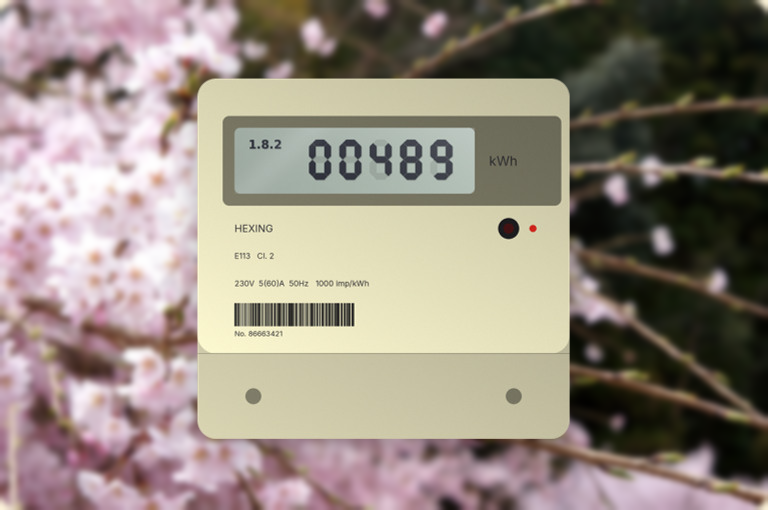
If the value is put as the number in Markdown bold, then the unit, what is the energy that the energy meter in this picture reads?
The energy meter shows **489** kWh
